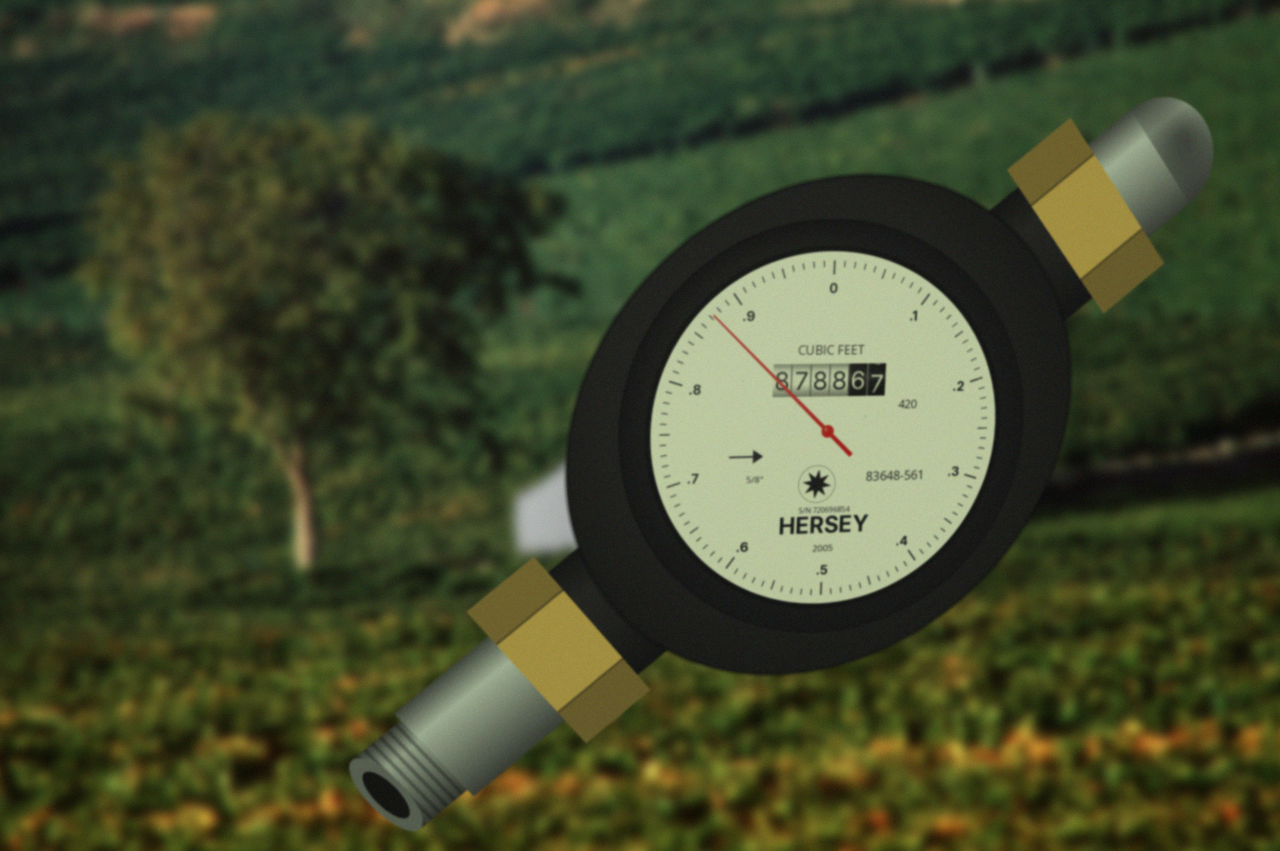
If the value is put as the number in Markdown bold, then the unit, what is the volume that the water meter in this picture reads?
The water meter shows **878866.87** ft³
